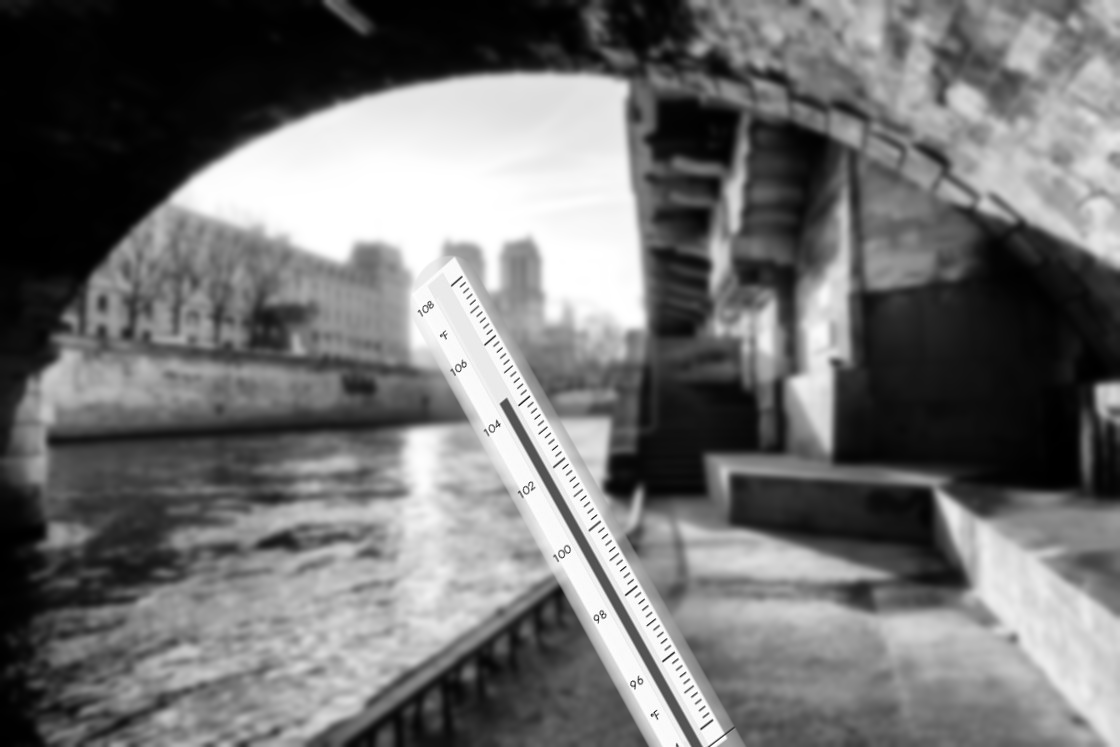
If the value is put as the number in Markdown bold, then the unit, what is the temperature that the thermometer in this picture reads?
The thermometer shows **104.4** °F
